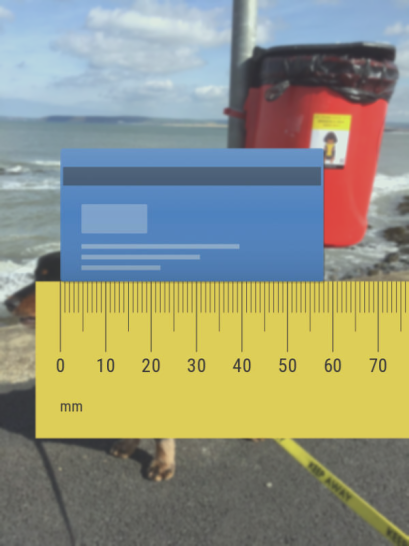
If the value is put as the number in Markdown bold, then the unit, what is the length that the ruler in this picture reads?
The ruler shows **58** mm
